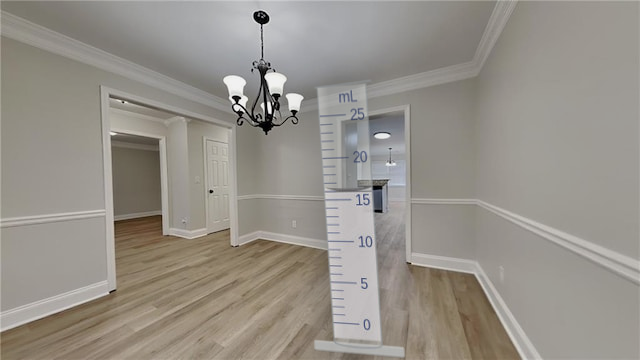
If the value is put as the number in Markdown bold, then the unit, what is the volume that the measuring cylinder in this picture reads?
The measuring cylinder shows **16** mL
